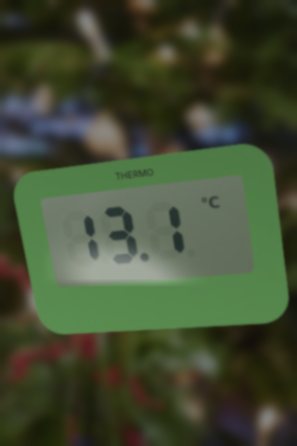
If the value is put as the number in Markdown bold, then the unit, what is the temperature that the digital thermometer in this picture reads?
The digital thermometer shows **13.1** °C
